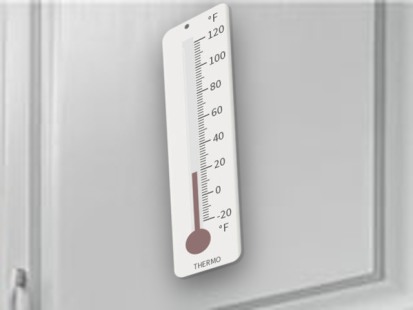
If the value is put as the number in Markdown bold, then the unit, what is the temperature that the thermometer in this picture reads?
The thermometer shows **20** °F
